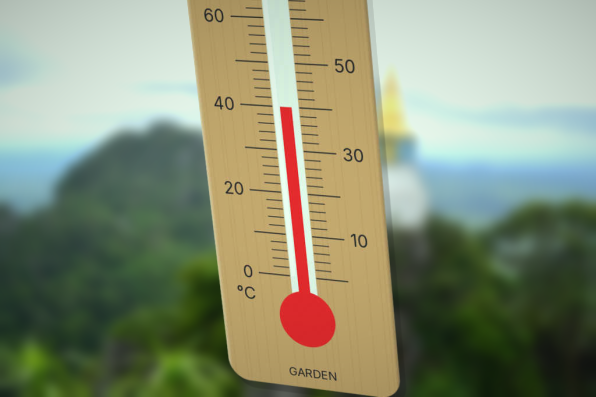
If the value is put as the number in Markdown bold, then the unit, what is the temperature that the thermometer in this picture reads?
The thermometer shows **40** °C
